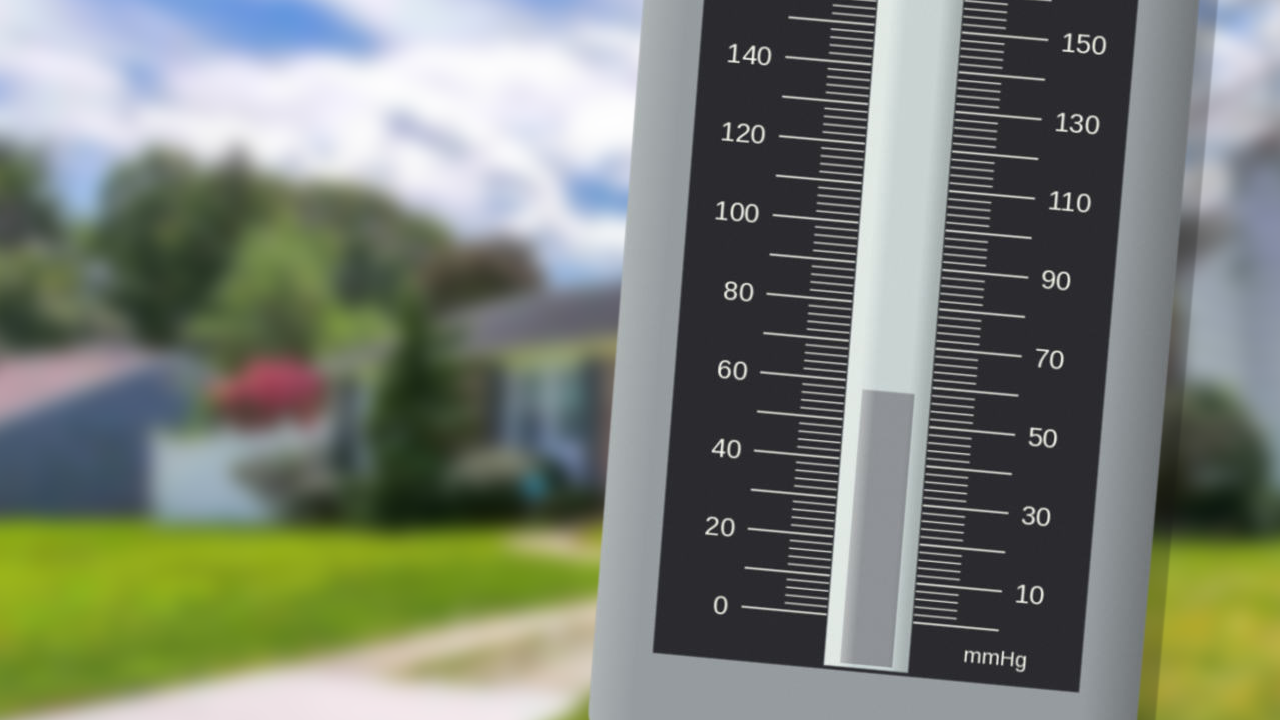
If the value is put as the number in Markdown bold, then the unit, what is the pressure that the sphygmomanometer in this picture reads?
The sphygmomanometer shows **58** mmHg
